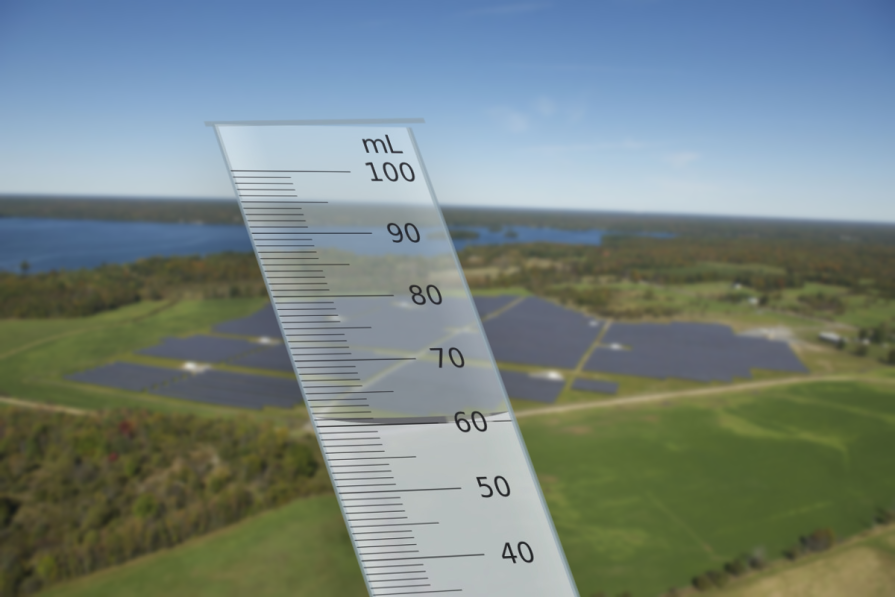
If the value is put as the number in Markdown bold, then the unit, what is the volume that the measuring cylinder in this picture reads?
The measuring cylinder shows **60** mL
